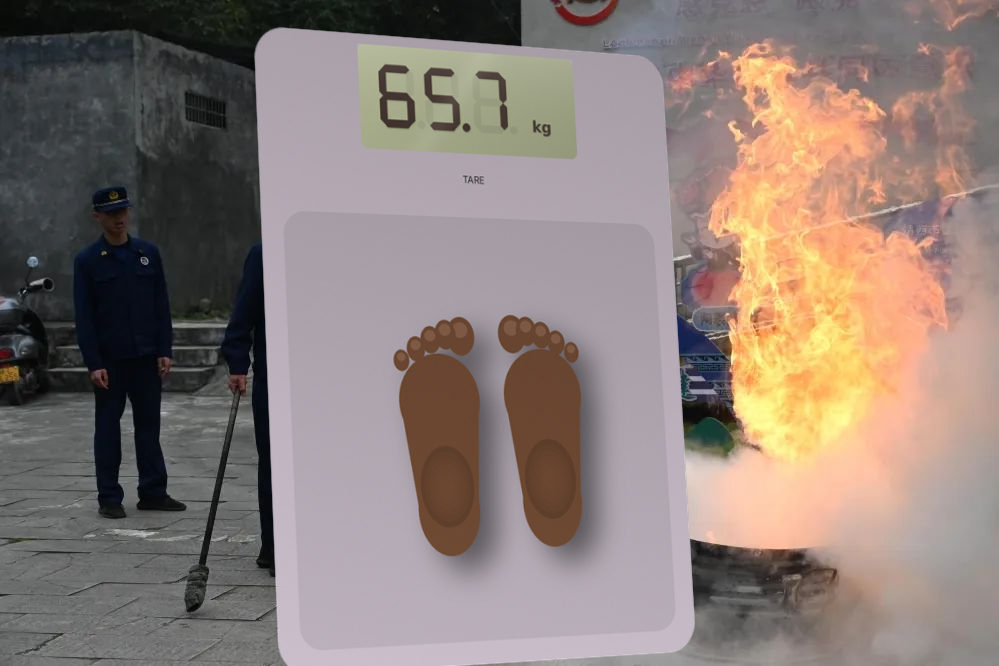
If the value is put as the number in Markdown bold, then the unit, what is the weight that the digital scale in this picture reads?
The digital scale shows **65.7** kg
